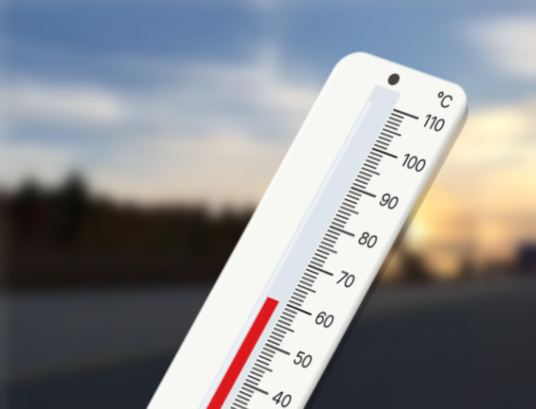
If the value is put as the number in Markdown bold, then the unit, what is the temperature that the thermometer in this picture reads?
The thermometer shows **60** °C
